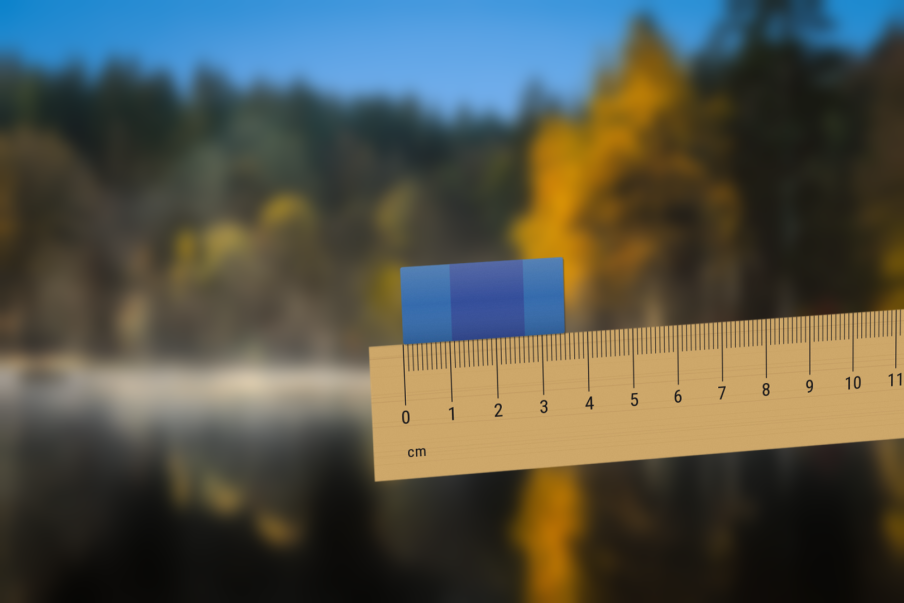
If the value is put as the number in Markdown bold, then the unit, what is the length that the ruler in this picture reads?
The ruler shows **3.5** cm
